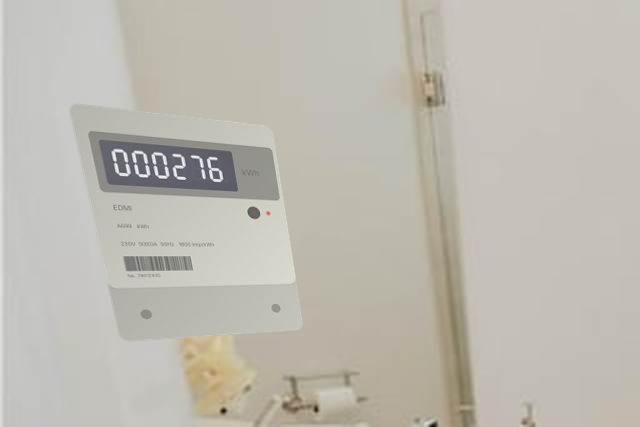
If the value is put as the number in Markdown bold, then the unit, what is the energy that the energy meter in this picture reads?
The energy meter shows **276** kWh
